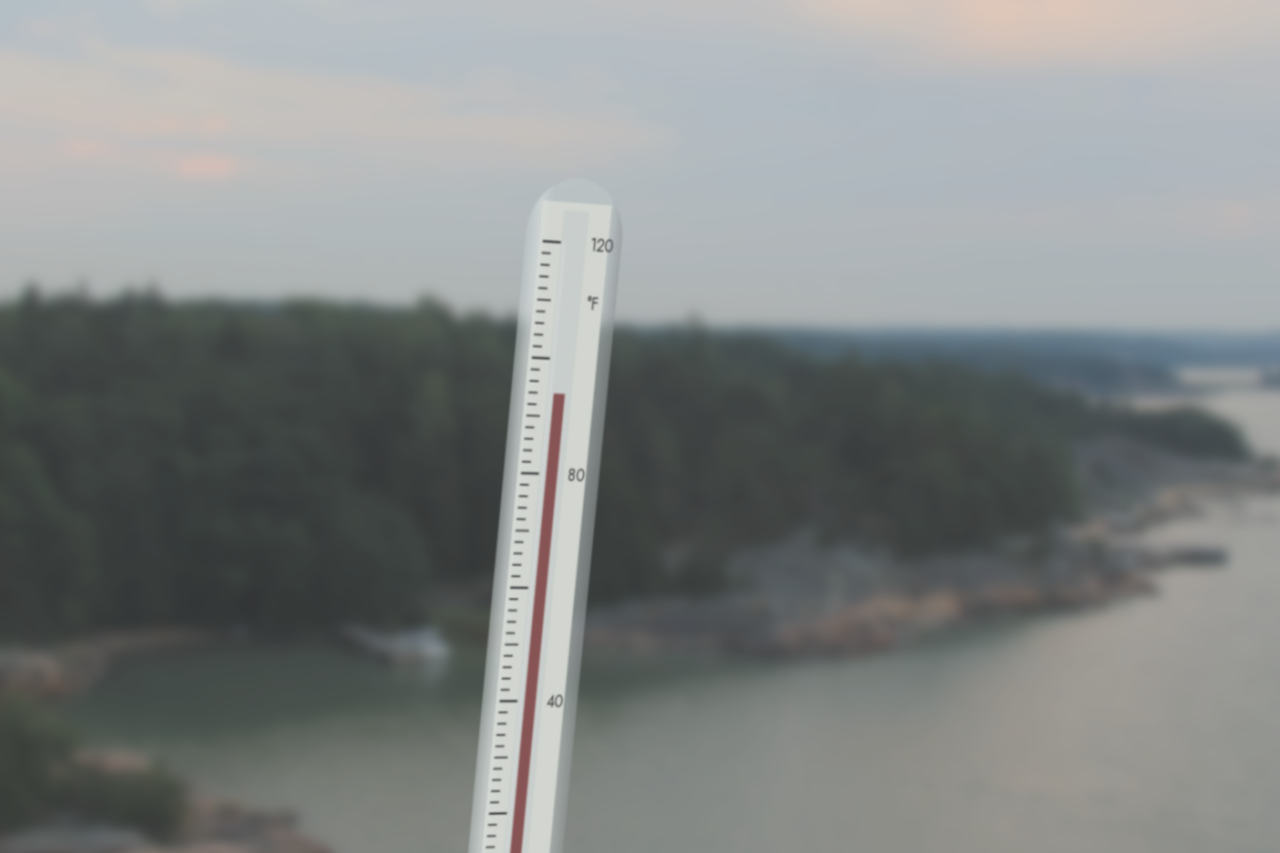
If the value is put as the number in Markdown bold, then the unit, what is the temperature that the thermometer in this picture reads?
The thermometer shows **94** °F
